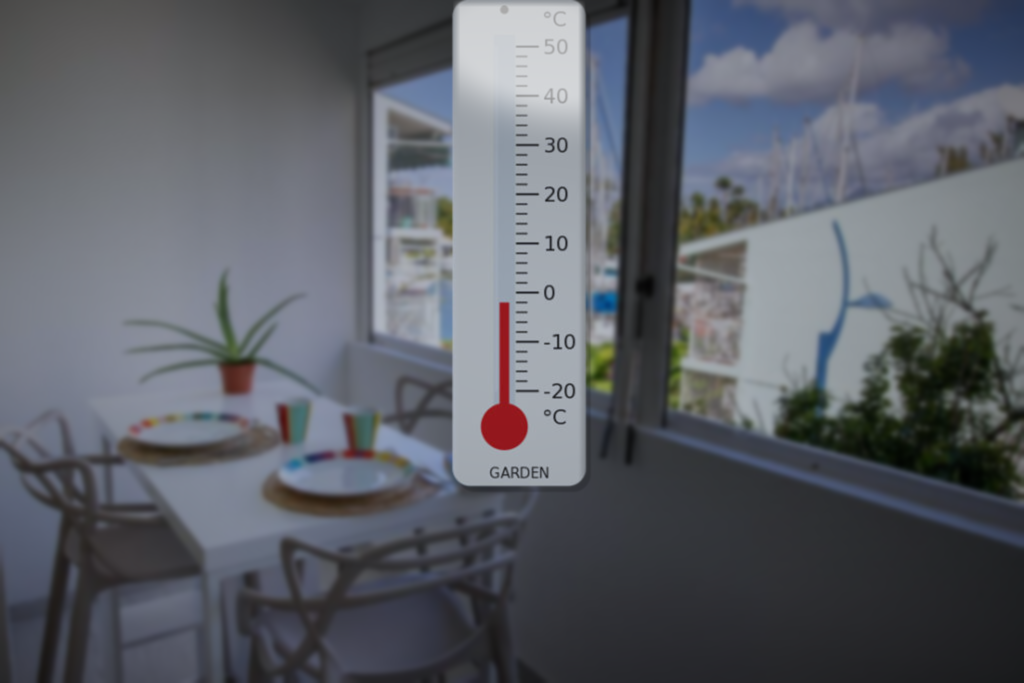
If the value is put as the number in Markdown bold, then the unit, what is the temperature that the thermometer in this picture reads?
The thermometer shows **-2** °C
